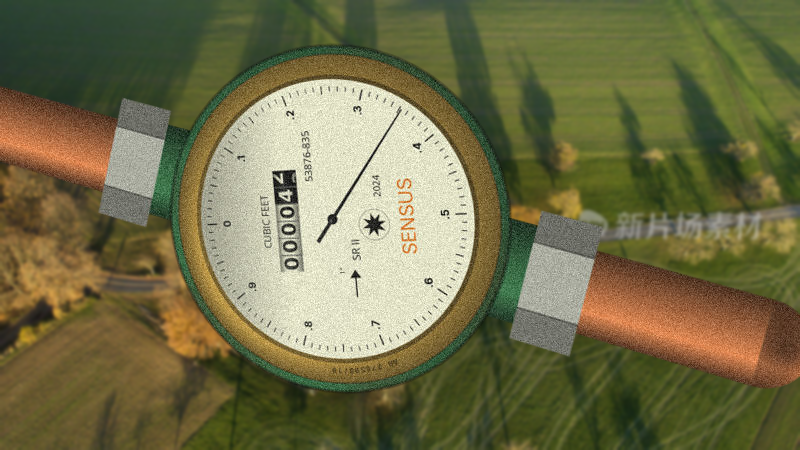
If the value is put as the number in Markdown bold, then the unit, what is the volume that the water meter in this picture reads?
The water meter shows **42.35** ft³
